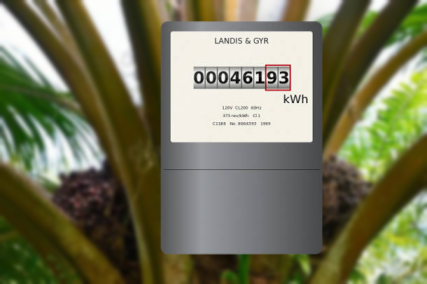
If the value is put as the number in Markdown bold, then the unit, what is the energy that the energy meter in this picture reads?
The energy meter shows **461.93** kWh
